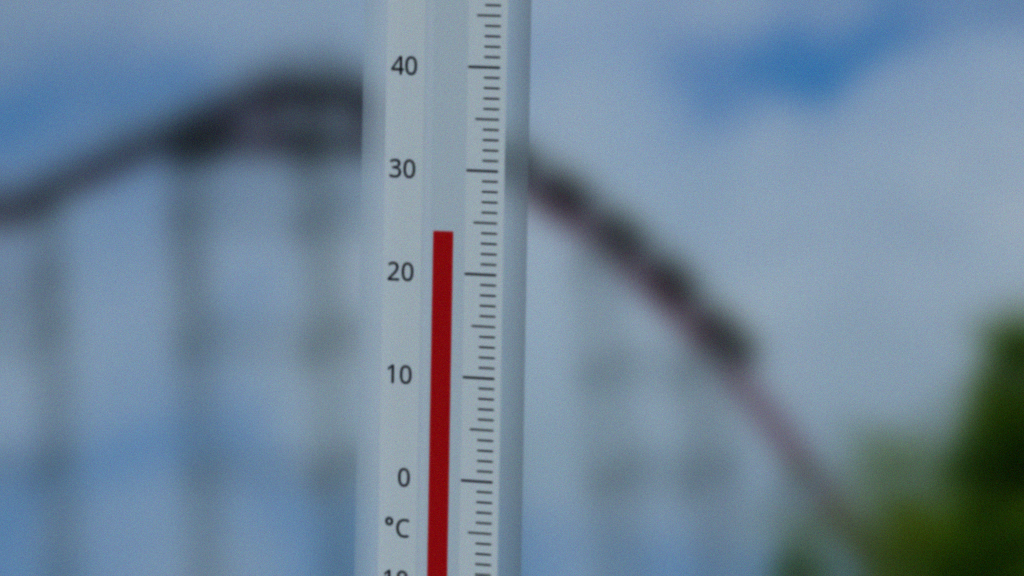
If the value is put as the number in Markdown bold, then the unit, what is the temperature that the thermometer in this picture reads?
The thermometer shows **24** °C
